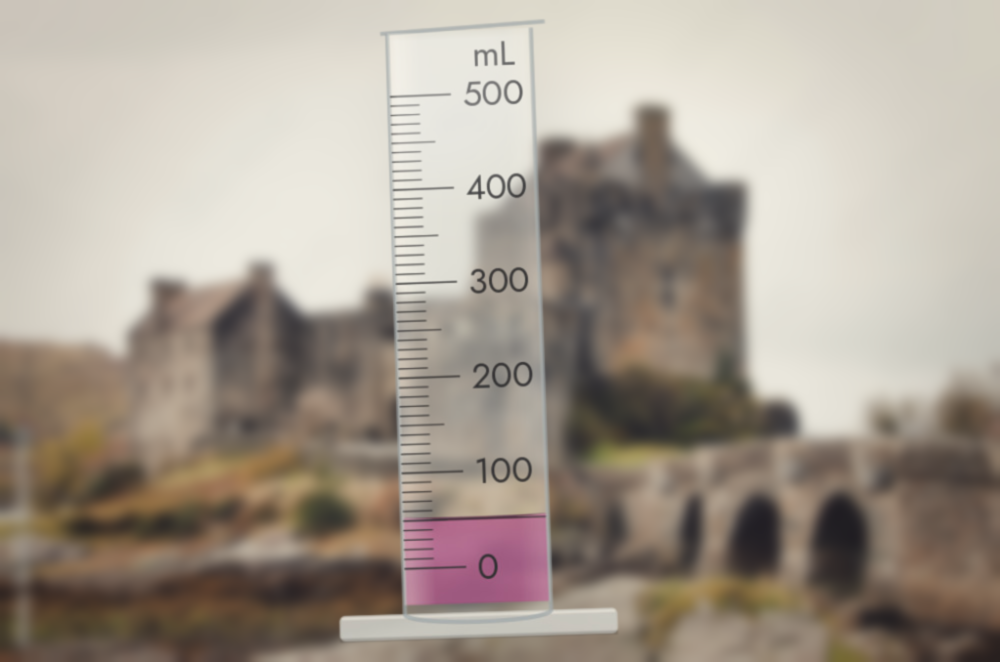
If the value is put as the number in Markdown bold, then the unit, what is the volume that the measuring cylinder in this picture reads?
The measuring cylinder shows **50** mL
